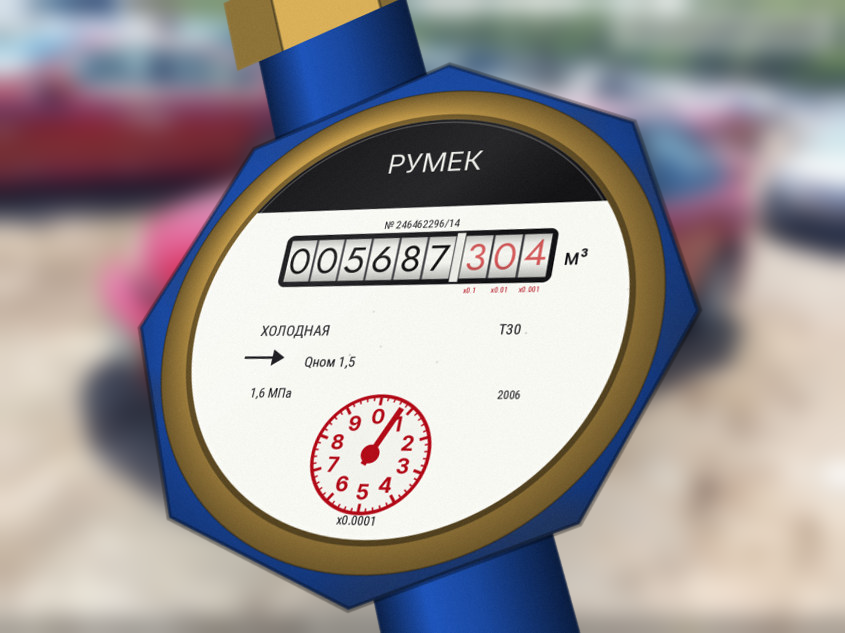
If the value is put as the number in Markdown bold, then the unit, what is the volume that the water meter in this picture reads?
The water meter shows **5687.3040** m³
